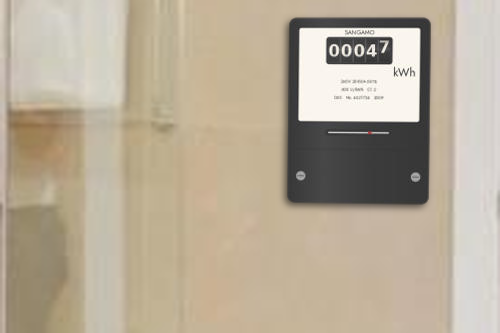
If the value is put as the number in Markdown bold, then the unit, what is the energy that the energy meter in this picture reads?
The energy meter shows **47** kWh
